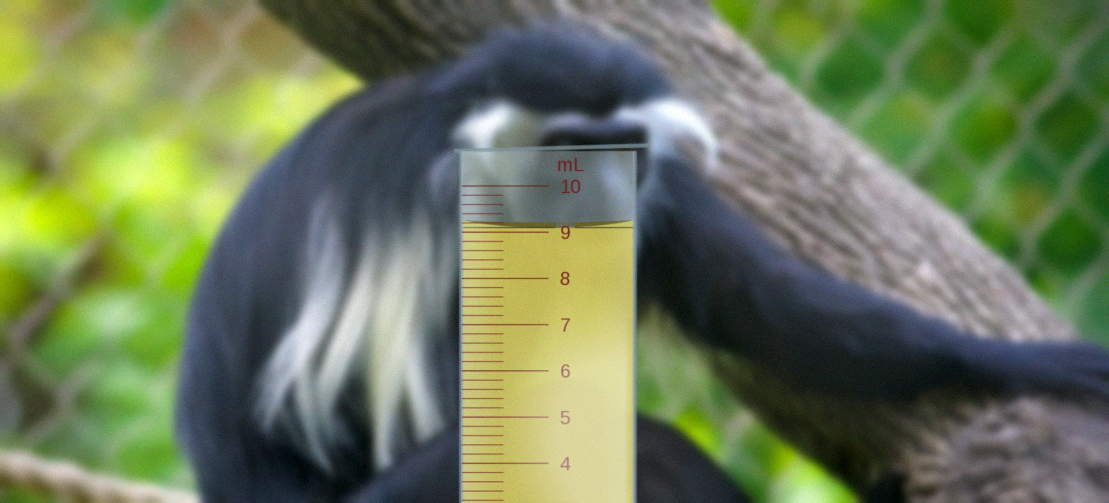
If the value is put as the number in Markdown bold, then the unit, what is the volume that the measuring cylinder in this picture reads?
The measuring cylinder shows **9.1** mL
